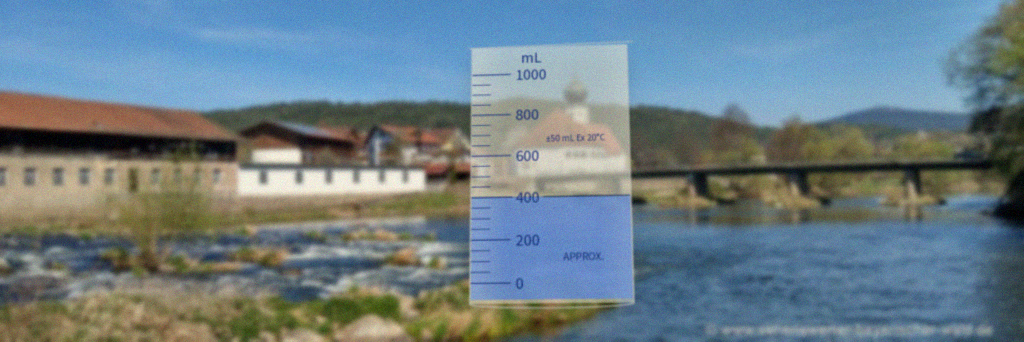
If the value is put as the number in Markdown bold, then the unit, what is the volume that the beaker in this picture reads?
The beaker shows **400** mL
